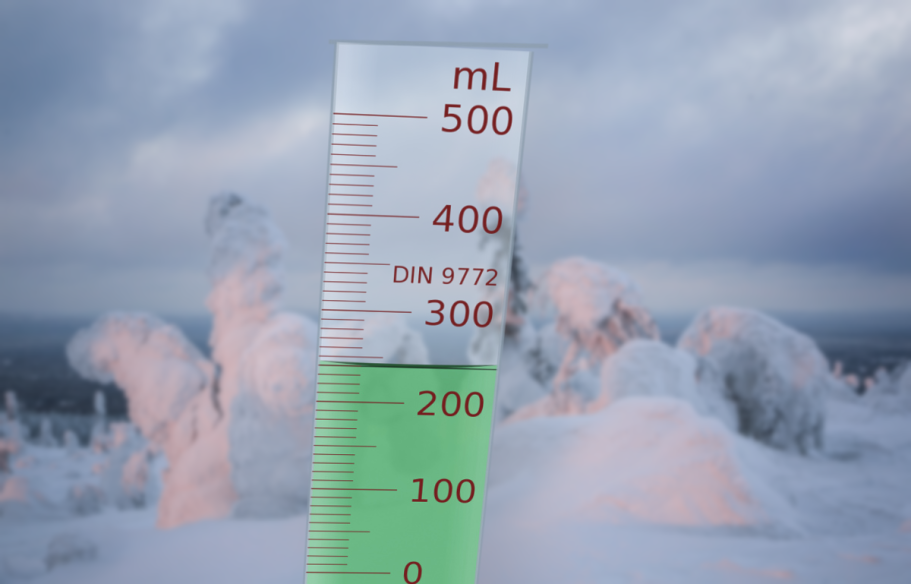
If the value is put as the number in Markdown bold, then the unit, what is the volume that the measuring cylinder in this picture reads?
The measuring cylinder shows **240** mL
